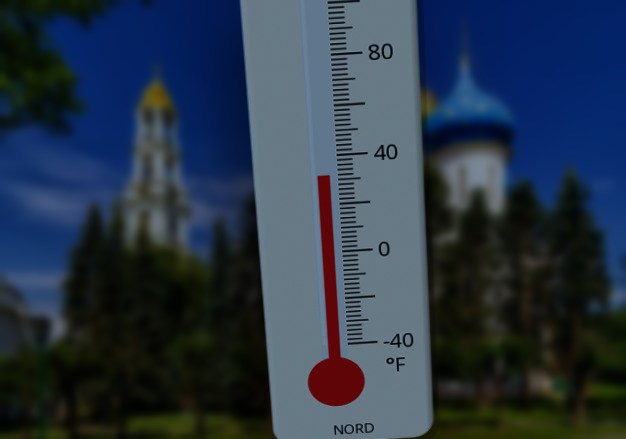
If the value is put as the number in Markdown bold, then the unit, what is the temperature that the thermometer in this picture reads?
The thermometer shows **32** °F
